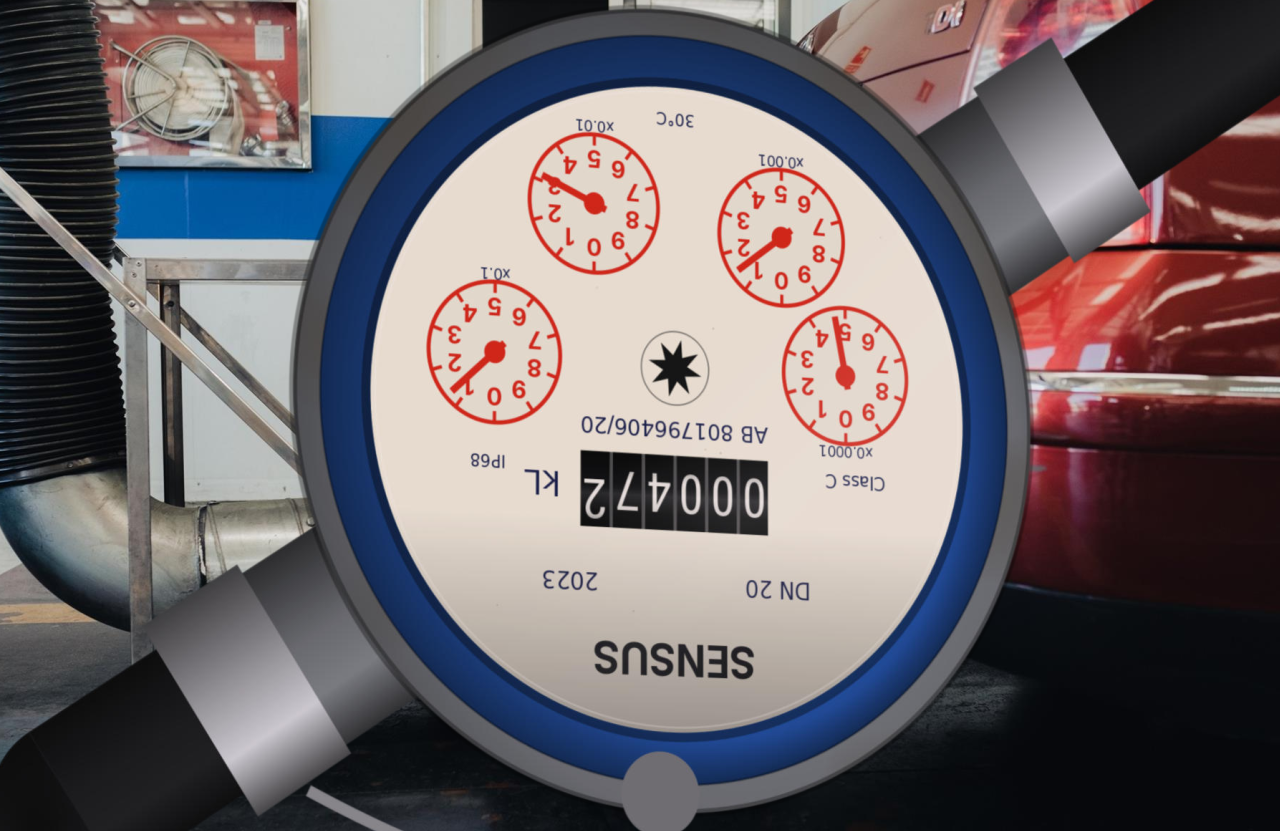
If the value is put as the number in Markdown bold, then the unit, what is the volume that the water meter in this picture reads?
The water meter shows **472.1314** kL
